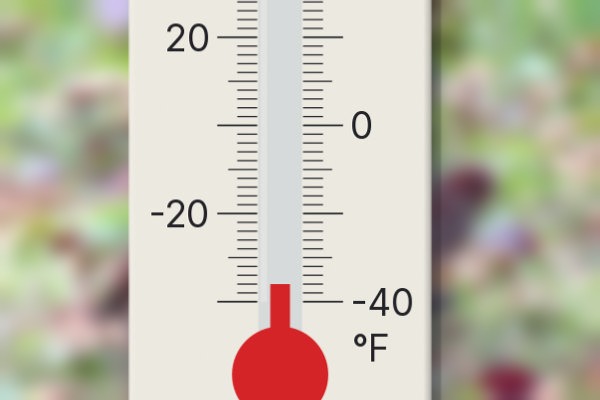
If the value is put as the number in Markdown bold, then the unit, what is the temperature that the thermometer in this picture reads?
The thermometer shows **-36** °F
